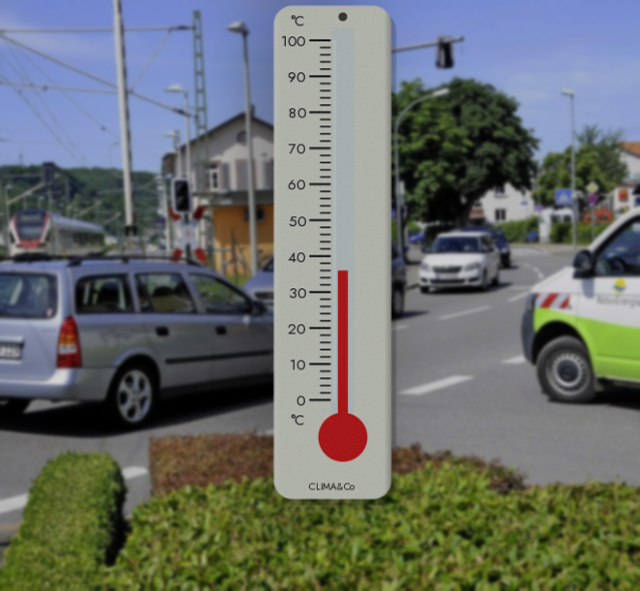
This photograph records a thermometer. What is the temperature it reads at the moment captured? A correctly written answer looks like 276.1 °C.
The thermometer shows 36 °C
